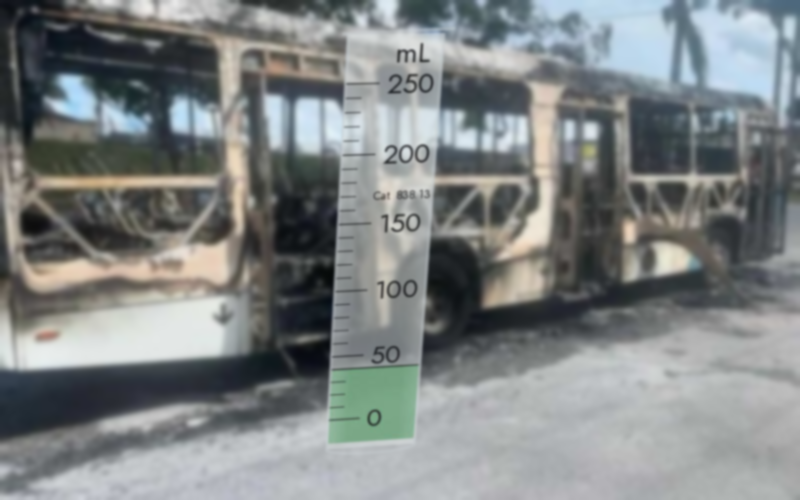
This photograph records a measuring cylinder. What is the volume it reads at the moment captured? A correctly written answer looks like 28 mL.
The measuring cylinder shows 40 mL
